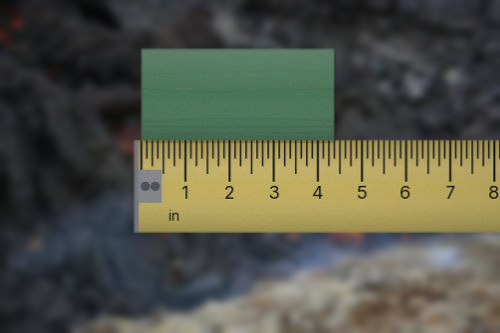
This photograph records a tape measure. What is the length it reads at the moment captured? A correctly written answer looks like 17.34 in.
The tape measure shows 4.375 in
